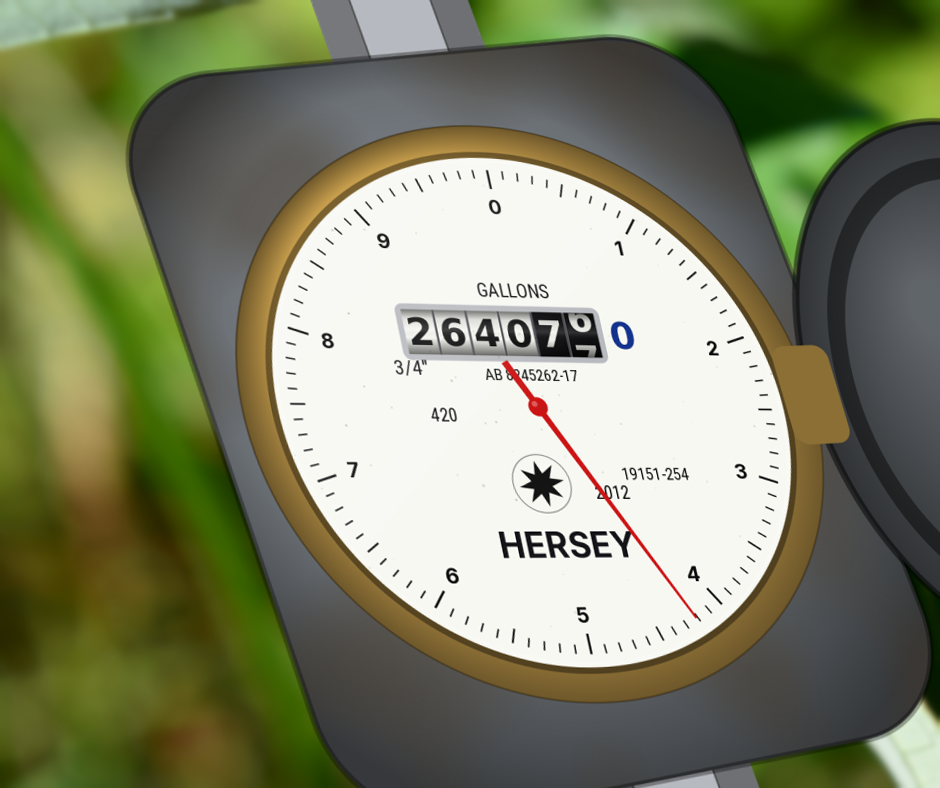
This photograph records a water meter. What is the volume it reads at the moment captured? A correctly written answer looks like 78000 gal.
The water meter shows 2640764.2 gal
